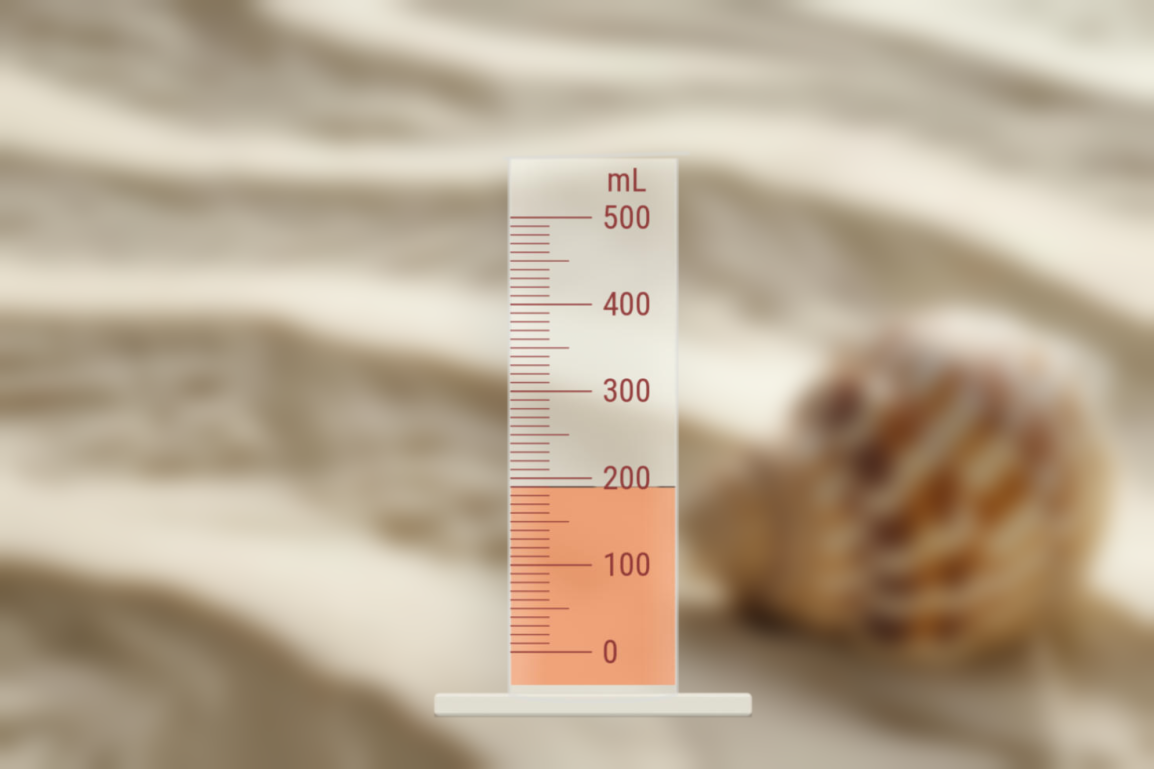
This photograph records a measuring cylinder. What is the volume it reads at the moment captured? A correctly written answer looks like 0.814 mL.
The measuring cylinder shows 190 mL
